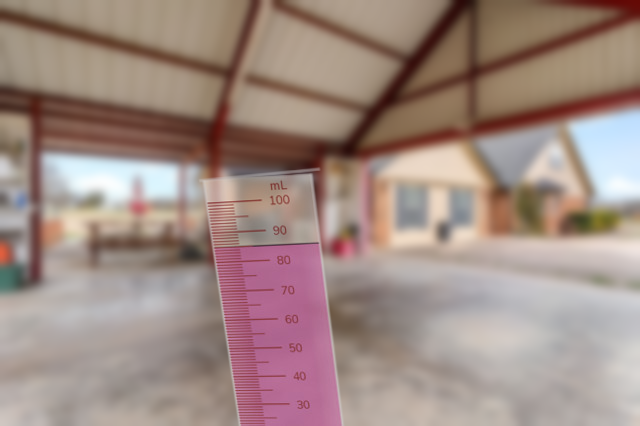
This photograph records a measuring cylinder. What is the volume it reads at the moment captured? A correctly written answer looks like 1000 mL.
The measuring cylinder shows 85 mL
